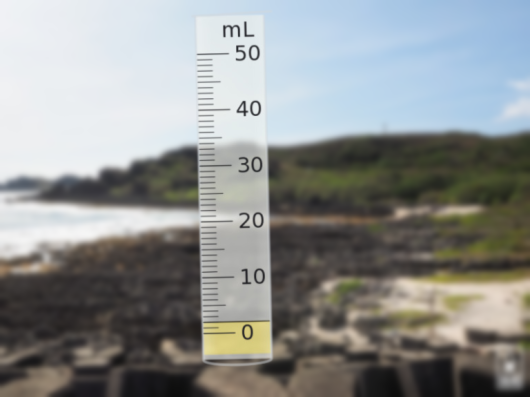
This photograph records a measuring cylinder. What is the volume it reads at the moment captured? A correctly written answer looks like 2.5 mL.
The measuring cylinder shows 2 mL
